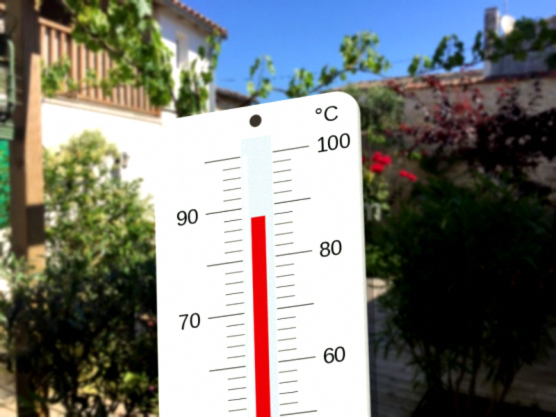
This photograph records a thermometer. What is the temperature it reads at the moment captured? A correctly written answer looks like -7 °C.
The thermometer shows 88 °C
